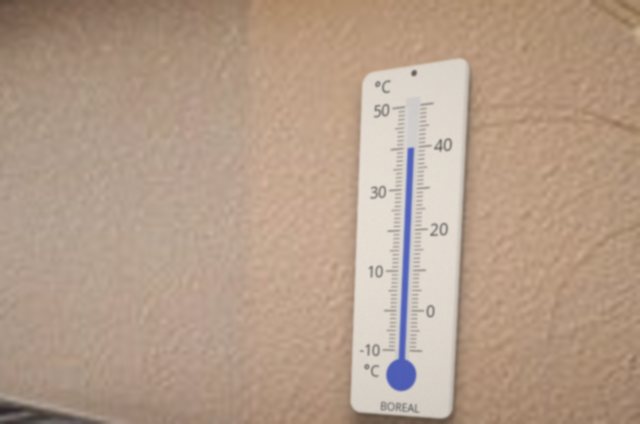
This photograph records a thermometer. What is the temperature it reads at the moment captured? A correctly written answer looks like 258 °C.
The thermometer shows 40 °C
